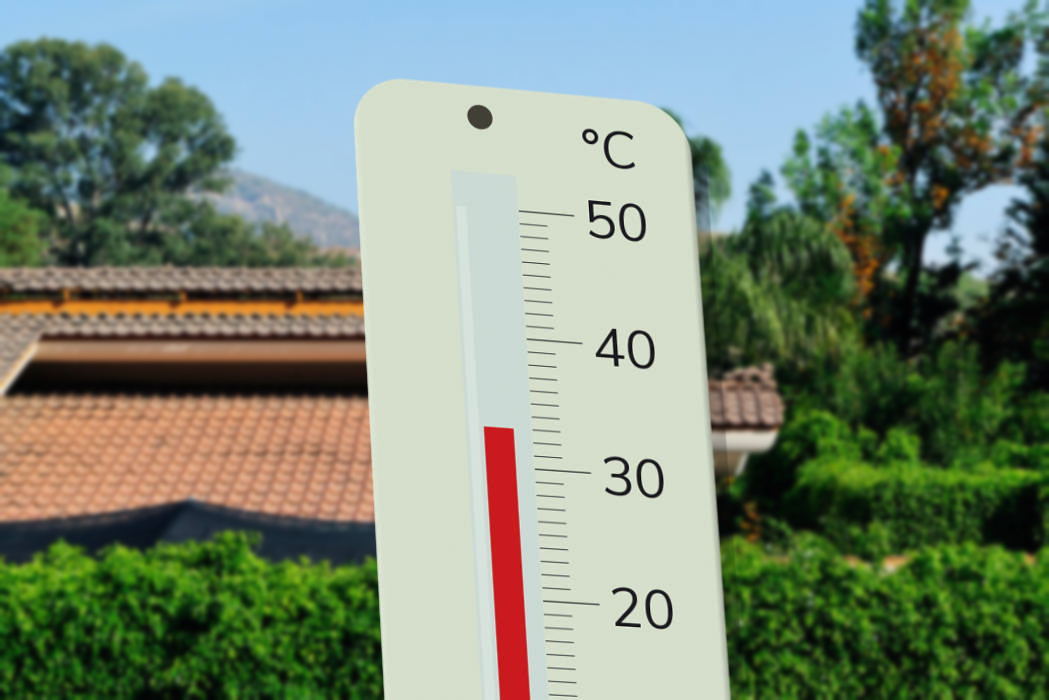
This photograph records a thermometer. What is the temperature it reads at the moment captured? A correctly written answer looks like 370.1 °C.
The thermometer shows 33 °C
